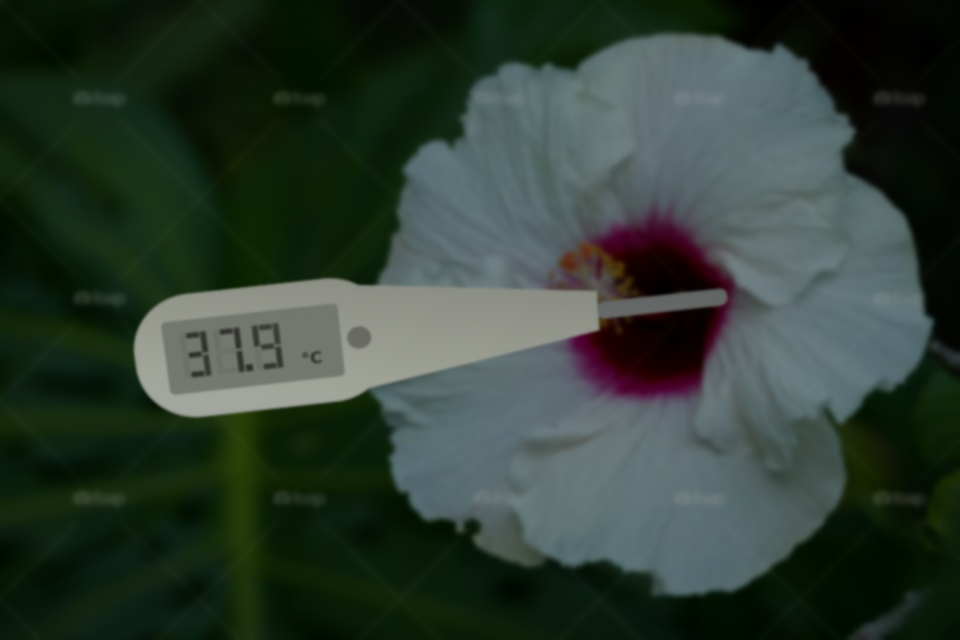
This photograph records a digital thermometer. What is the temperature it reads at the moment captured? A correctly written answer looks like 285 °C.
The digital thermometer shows 37.9 °C
